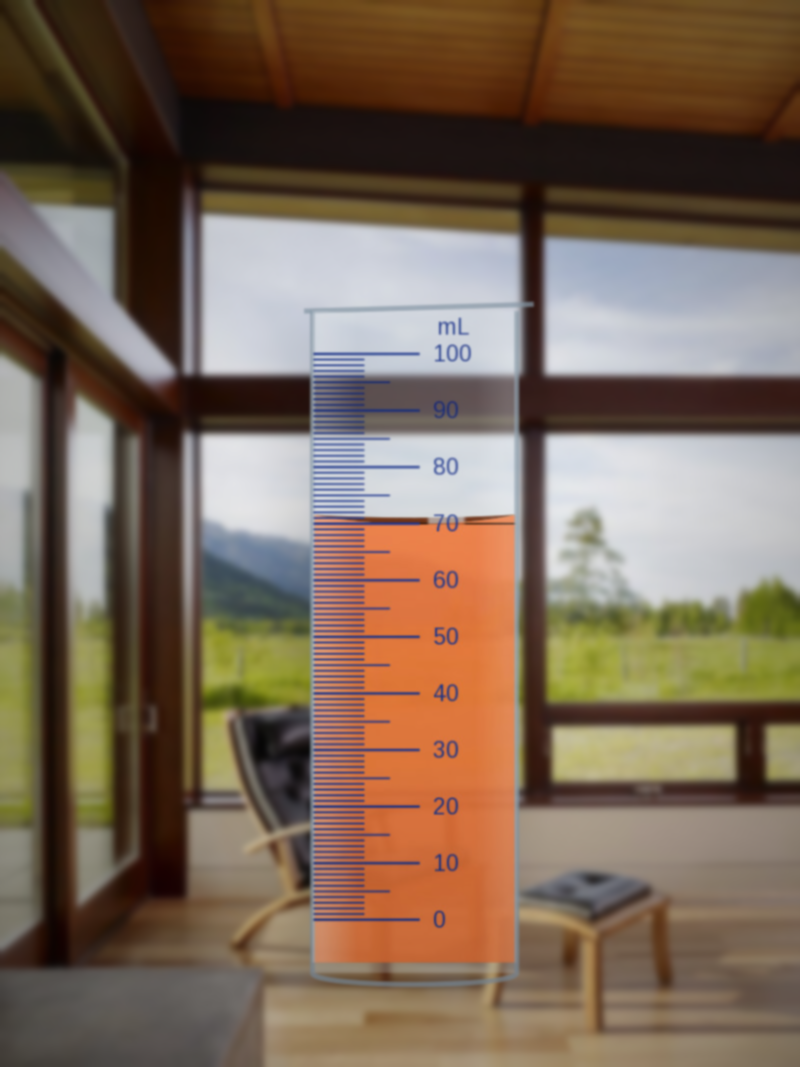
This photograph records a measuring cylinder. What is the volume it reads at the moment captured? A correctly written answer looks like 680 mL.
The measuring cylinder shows 70 mL
